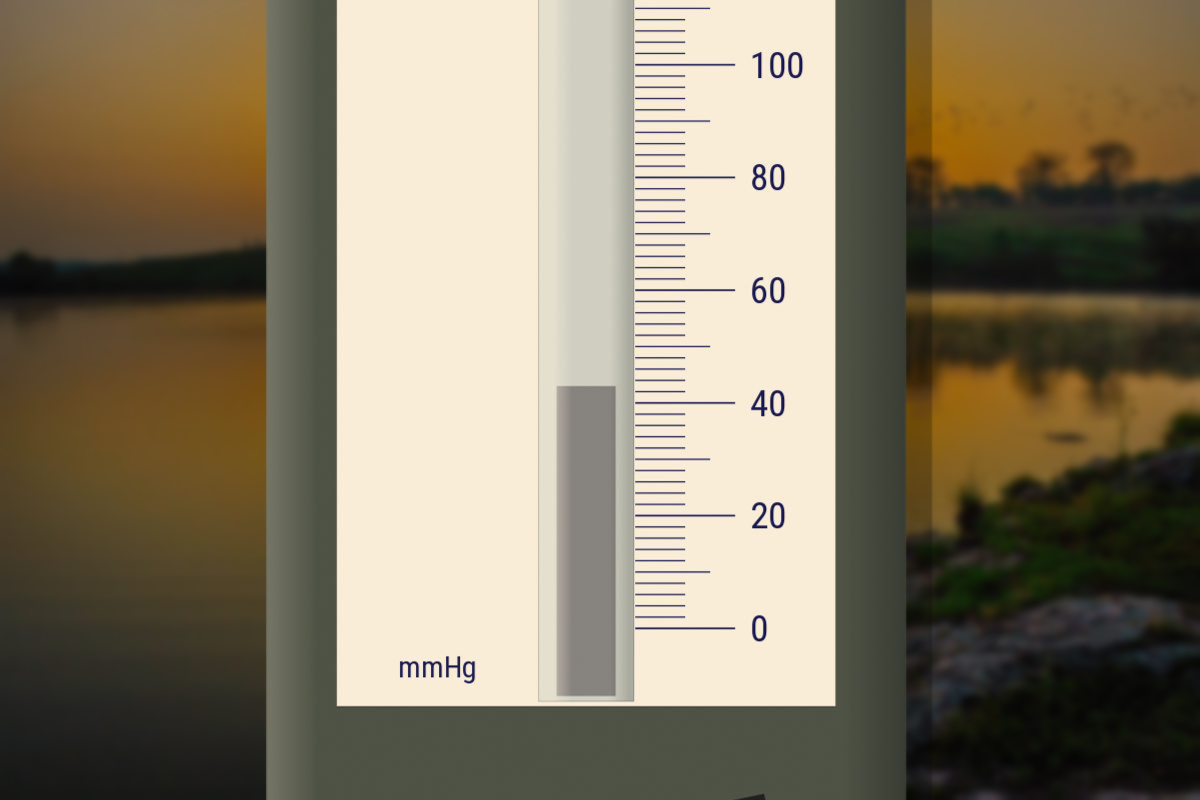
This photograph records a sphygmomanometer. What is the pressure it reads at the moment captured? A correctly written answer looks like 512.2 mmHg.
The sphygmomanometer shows 43 mmHg
